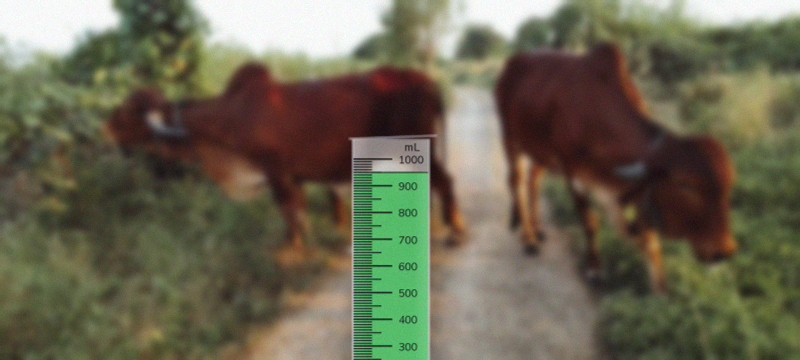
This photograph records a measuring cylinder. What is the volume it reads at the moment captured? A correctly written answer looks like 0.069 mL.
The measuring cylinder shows 950 mL
